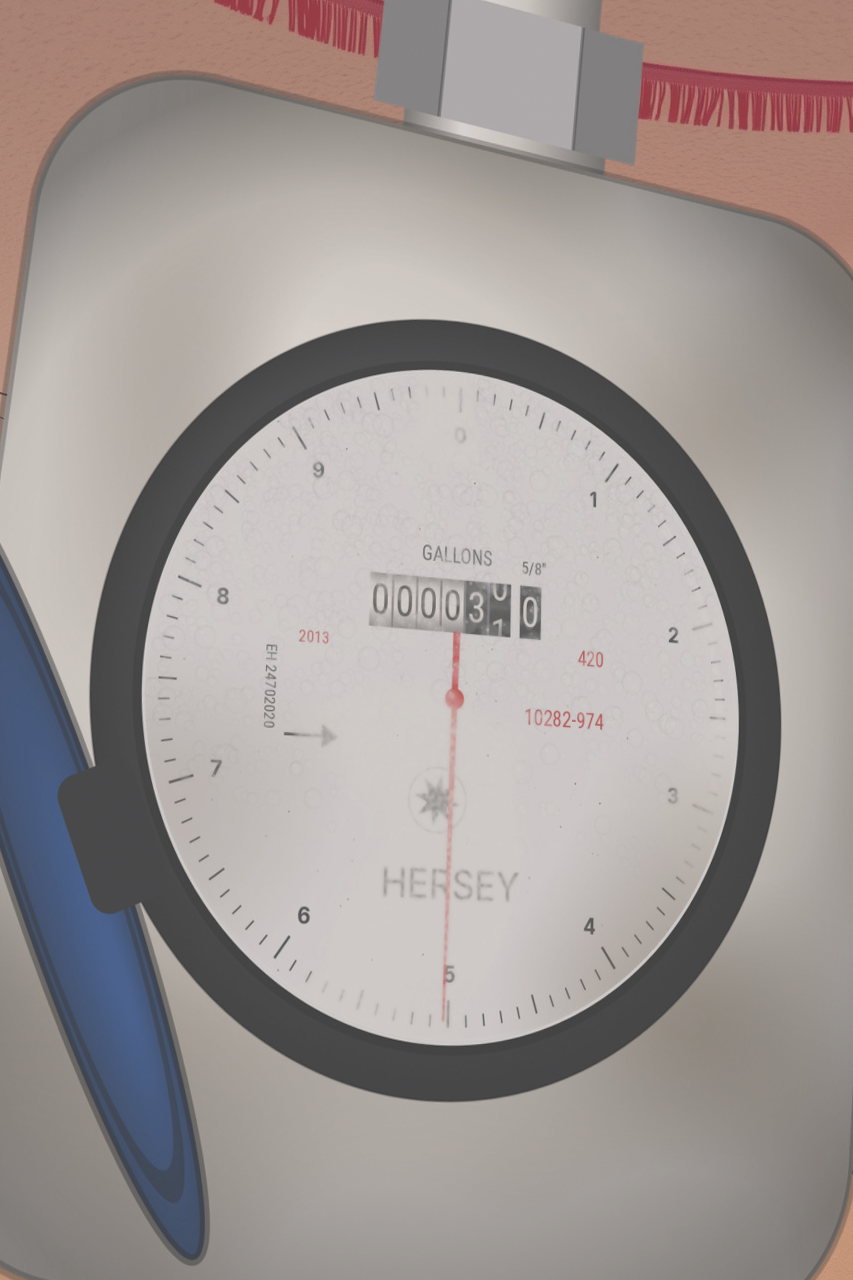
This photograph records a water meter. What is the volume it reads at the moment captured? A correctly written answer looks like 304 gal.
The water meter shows 305.0 gal
